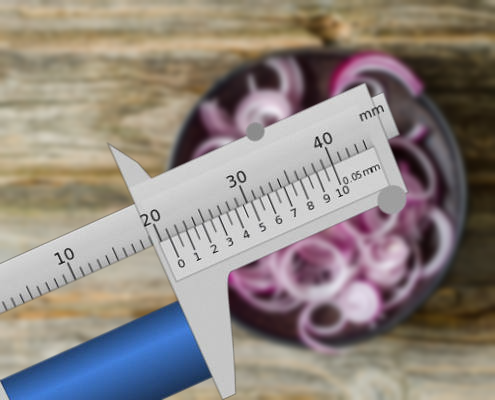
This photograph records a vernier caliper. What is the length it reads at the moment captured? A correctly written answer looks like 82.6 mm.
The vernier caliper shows 21.0 mm
